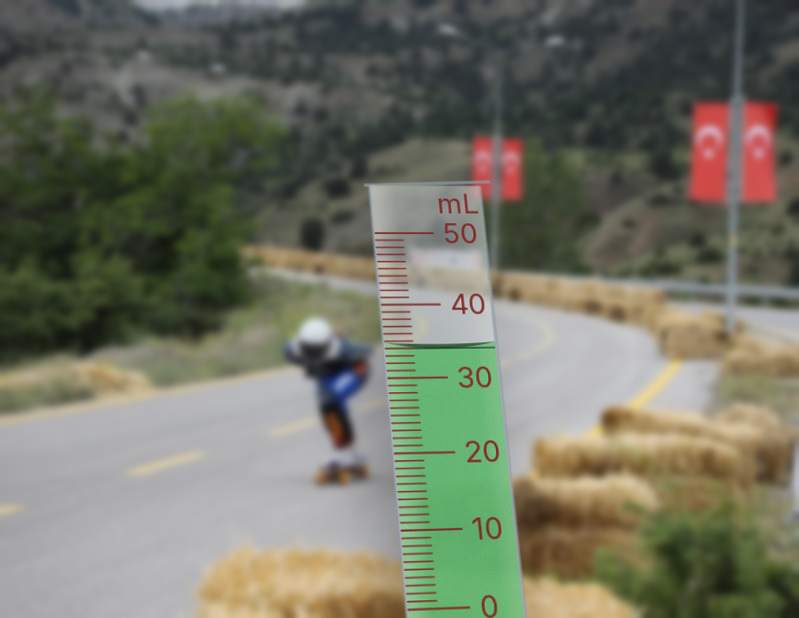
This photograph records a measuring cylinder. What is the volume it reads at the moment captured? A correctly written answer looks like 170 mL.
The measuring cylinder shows 34 mL
